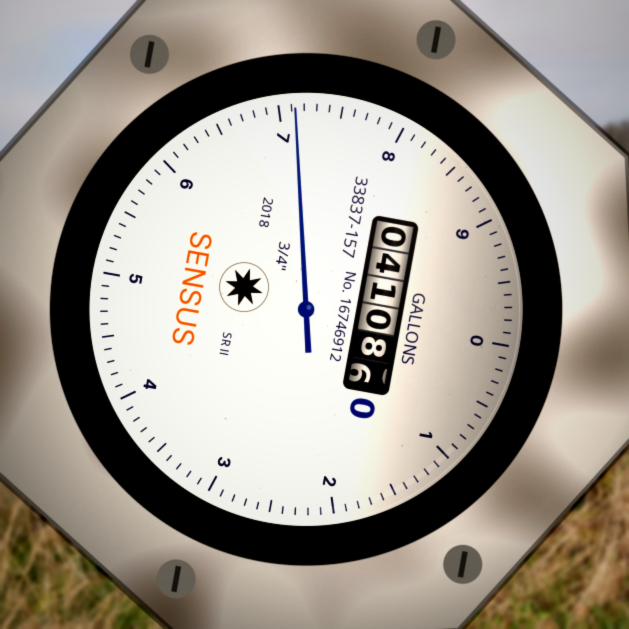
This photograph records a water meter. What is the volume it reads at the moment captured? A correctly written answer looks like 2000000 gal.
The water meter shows 410857.1 gal
